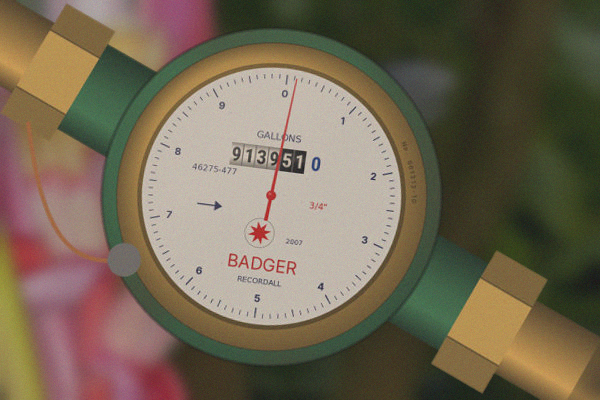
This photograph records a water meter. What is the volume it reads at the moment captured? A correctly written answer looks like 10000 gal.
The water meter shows 9139510.1 gal
